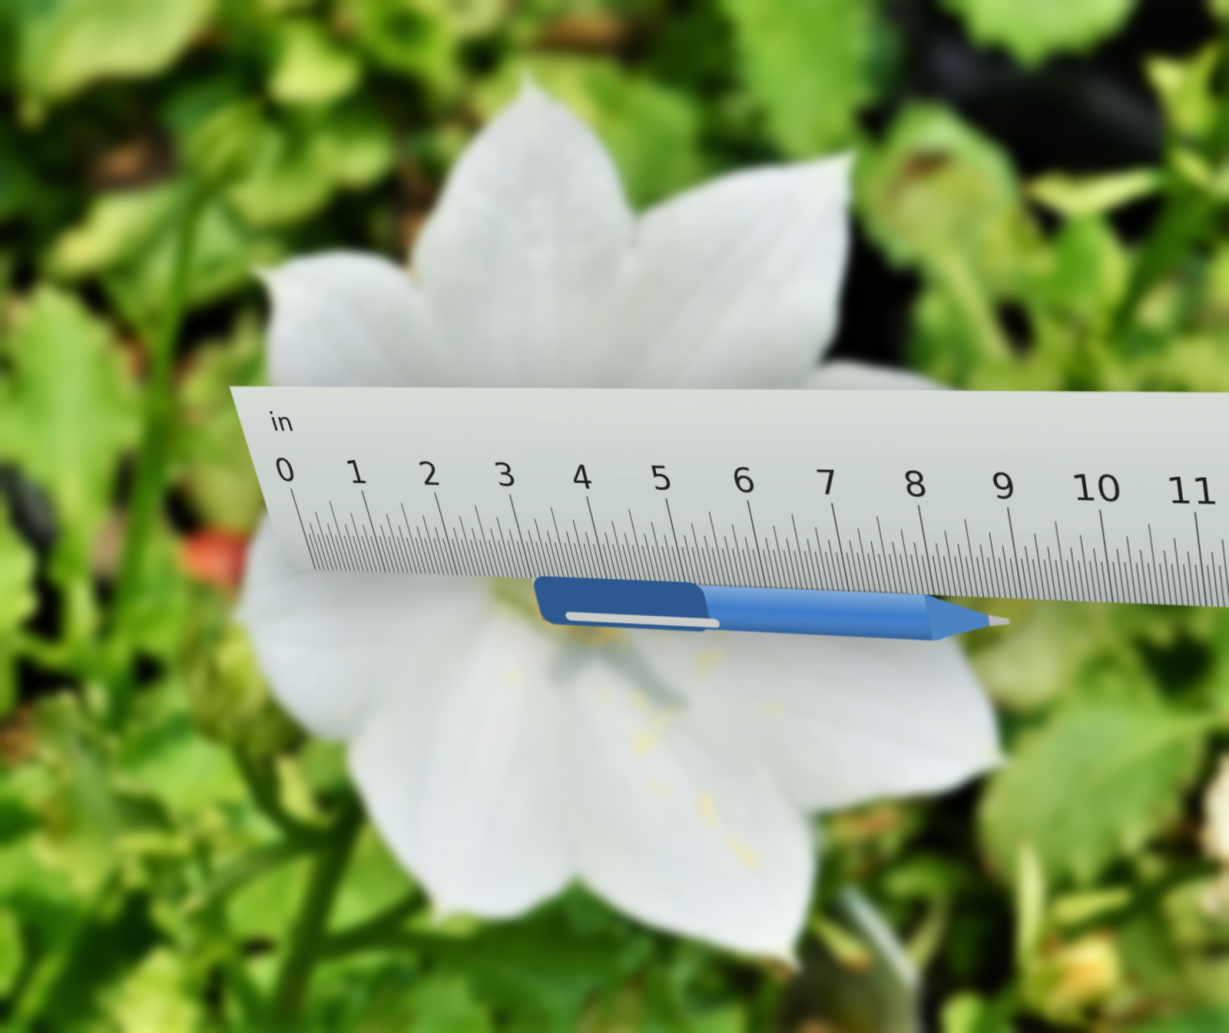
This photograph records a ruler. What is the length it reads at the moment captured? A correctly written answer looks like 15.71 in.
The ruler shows 5.8125 in
